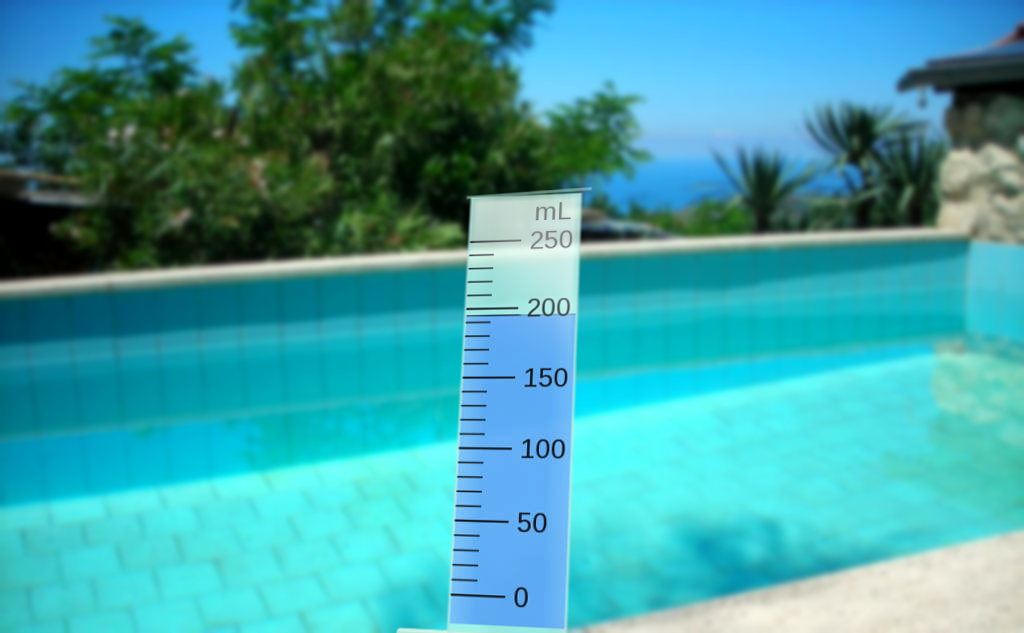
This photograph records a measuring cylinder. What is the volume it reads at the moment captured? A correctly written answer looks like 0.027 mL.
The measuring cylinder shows 195 mL
